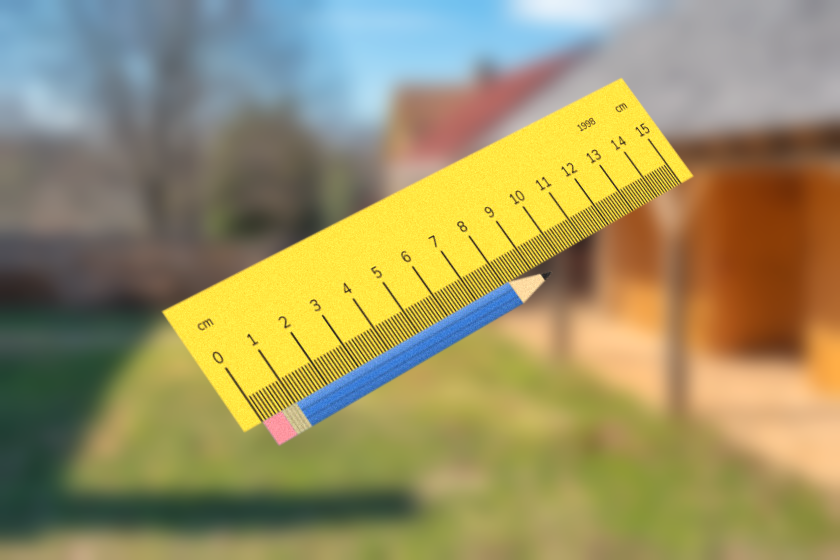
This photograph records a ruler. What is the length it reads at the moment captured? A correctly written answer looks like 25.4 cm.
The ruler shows 9.5 cm
